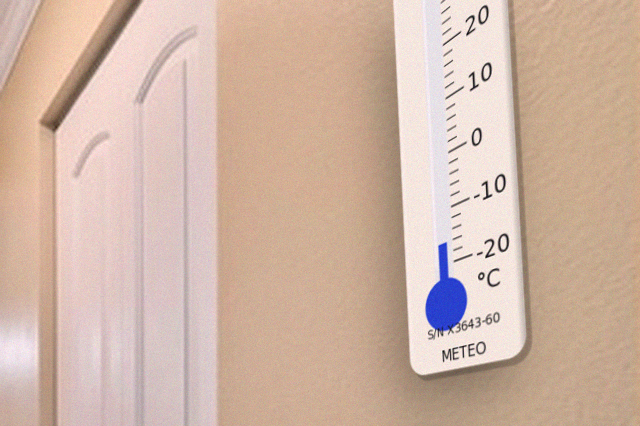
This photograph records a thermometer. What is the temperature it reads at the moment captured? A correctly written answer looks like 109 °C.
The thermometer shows -16 °C
